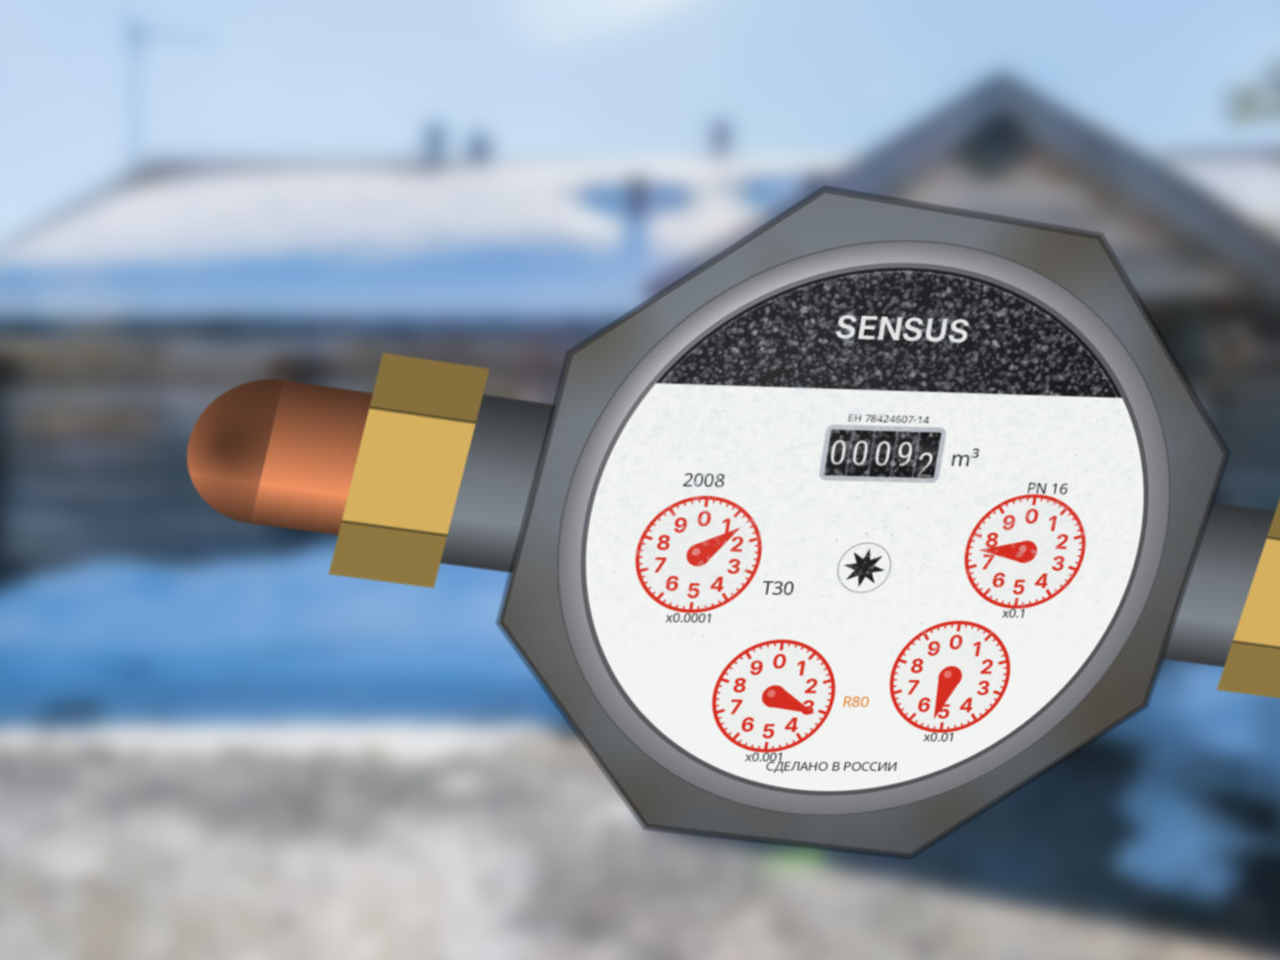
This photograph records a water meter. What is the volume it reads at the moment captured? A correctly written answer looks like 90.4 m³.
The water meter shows 91.7531 m³
